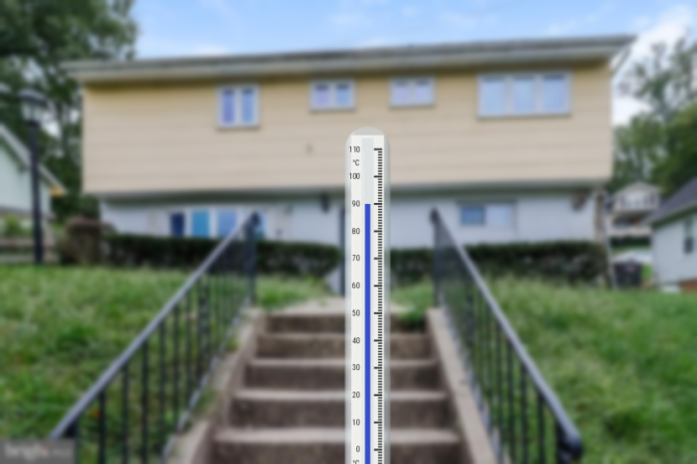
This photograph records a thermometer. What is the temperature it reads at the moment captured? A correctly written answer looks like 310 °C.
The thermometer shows 90 °C
